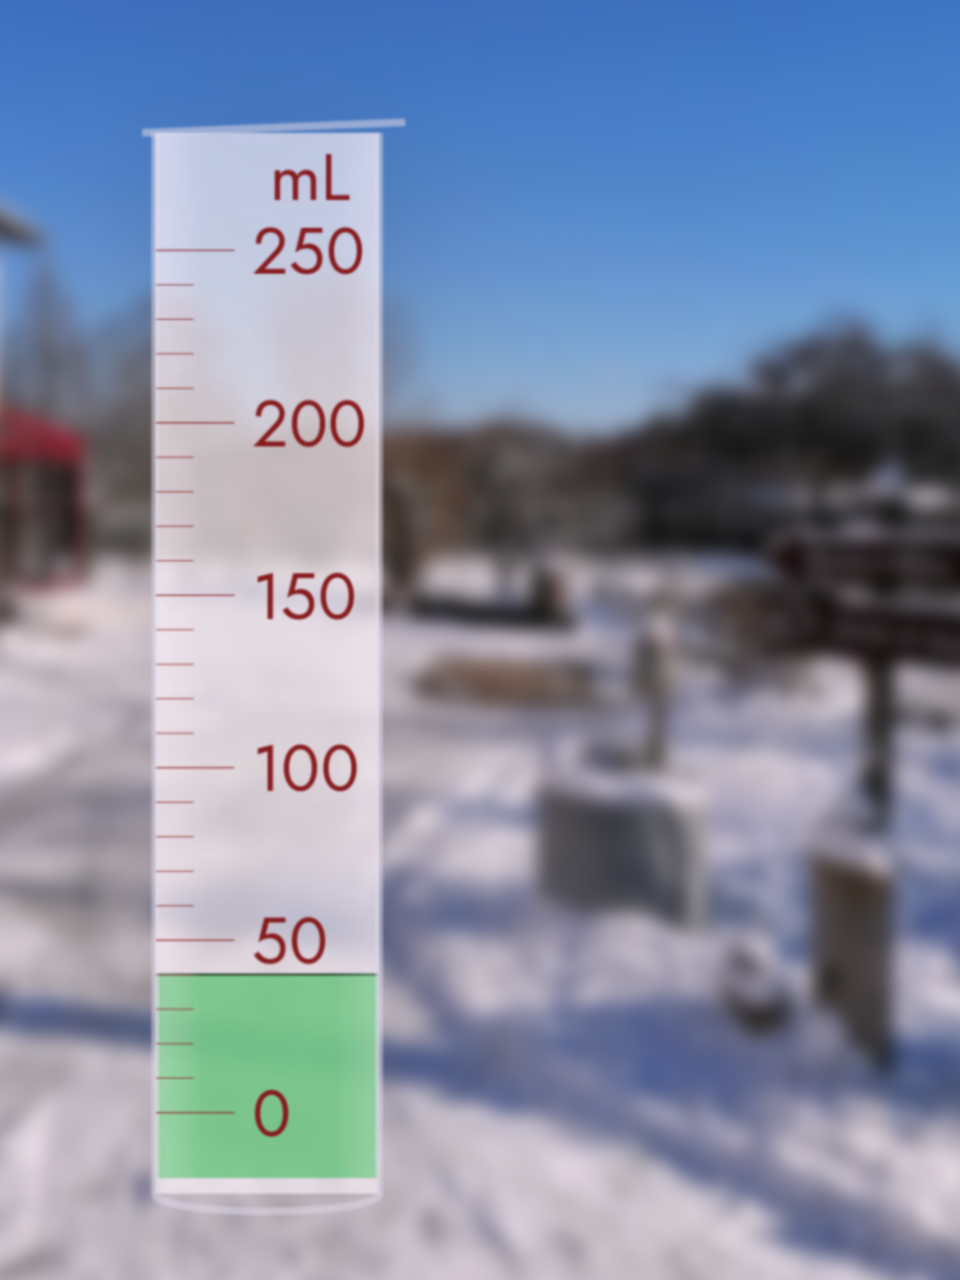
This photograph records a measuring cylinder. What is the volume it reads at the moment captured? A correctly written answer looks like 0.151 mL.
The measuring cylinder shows 40 mL
